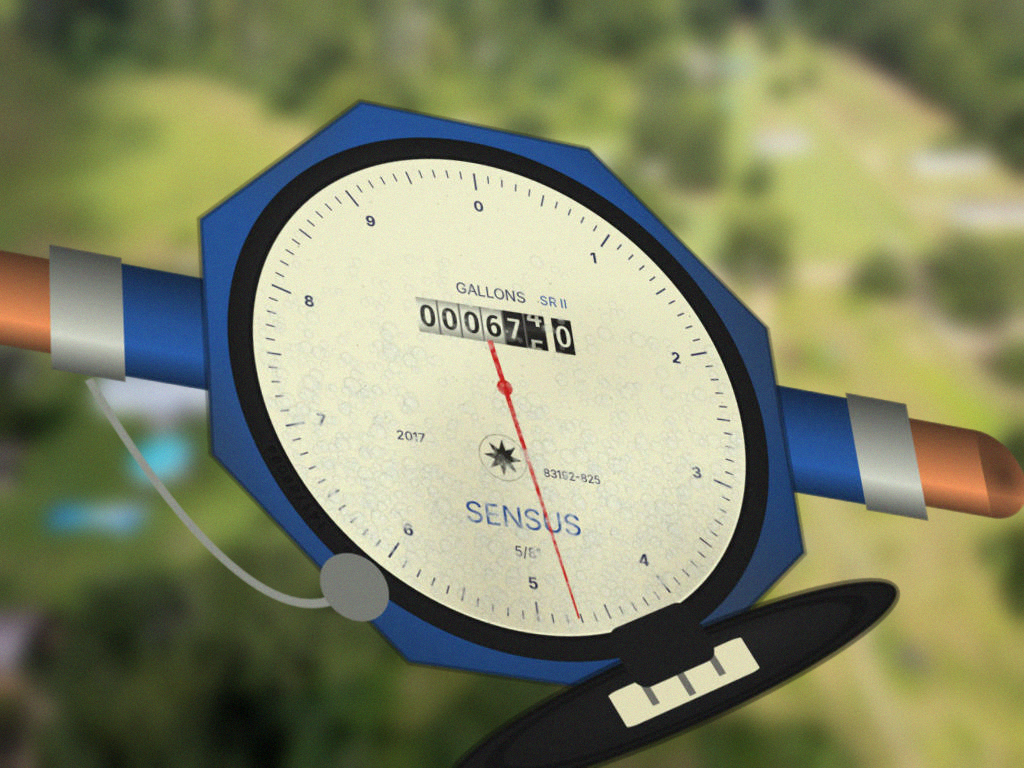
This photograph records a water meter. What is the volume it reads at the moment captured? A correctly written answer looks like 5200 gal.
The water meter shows 6744.7 gal
